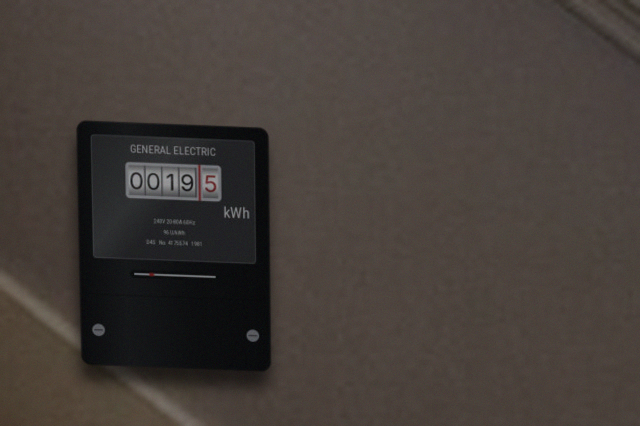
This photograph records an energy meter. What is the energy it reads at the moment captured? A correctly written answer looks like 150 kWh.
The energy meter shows 19.5 kWh
